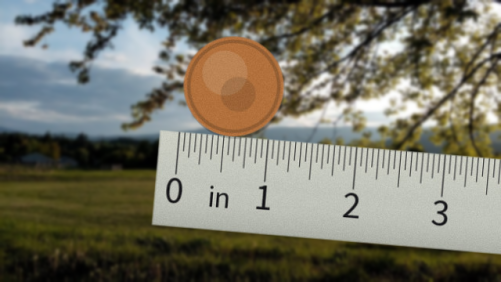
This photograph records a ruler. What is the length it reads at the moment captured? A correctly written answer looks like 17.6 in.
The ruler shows 1.125 in
